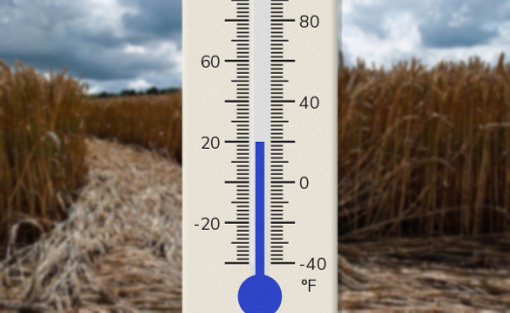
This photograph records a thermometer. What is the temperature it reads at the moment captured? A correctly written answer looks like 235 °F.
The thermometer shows 20 °F
